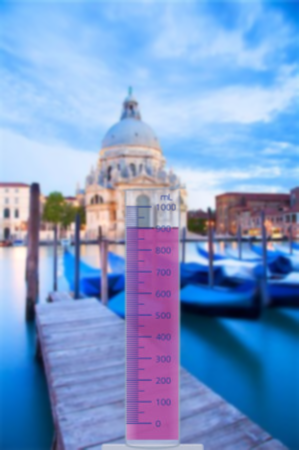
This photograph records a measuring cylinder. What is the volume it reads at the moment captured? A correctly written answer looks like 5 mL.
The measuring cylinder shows 900 mL
